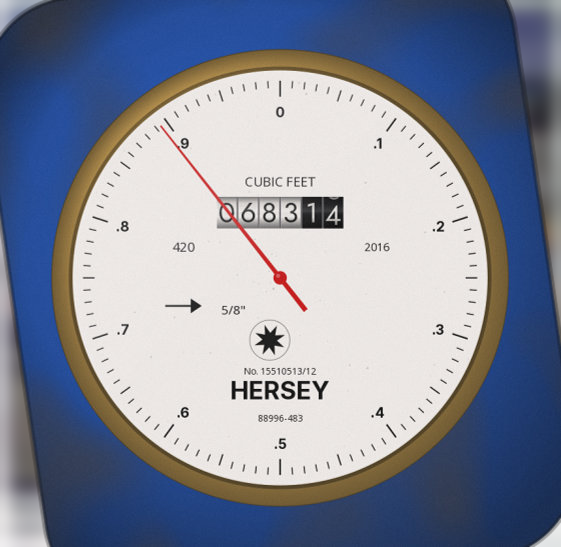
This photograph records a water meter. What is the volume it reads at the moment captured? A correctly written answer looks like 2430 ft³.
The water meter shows 68313.89 ft³
